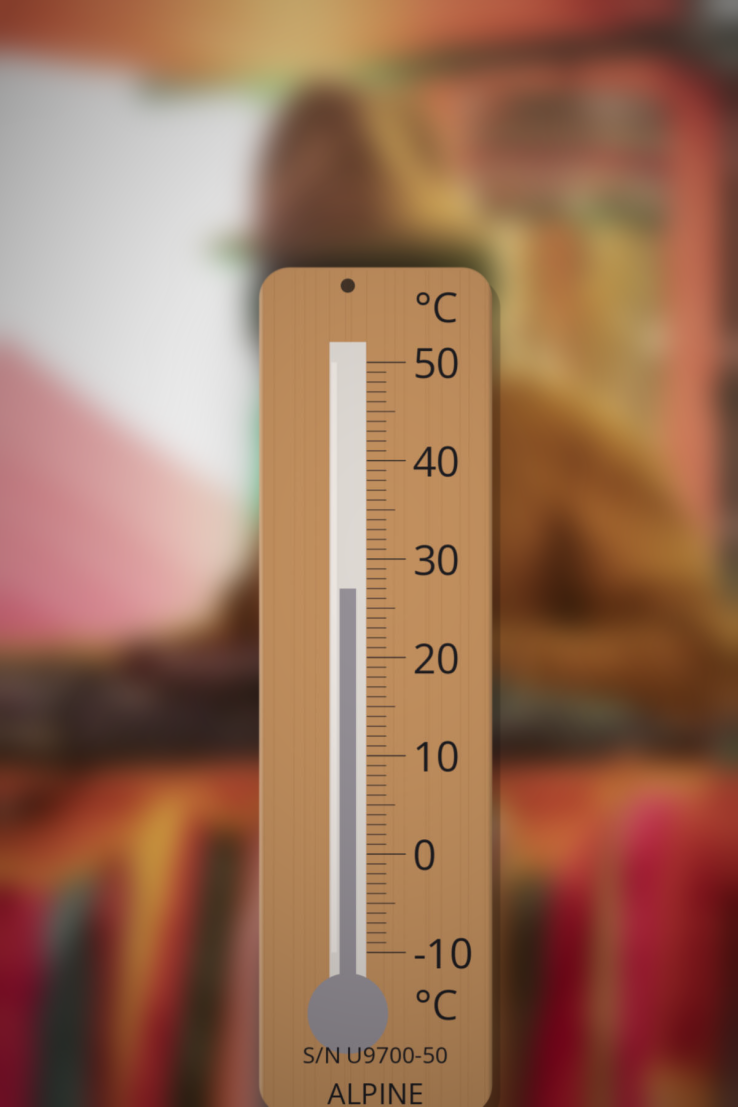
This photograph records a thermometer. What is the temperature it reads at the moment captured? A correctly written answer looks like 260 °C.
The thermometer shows 27 °C
